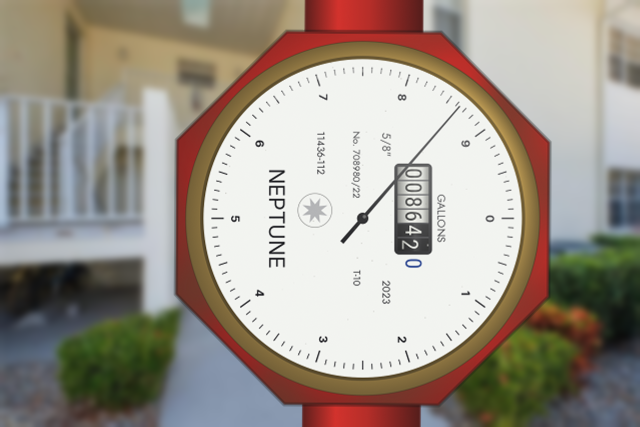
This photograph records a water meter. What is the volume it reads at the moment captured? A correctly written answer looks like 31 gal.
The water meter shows 86418.6 gal
